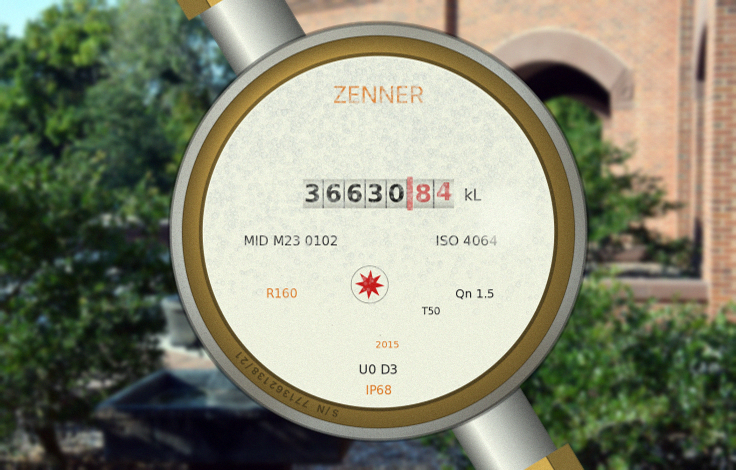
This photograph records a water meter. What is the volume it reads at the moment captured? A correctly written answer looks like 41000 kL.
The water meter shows 36630.84 kL
